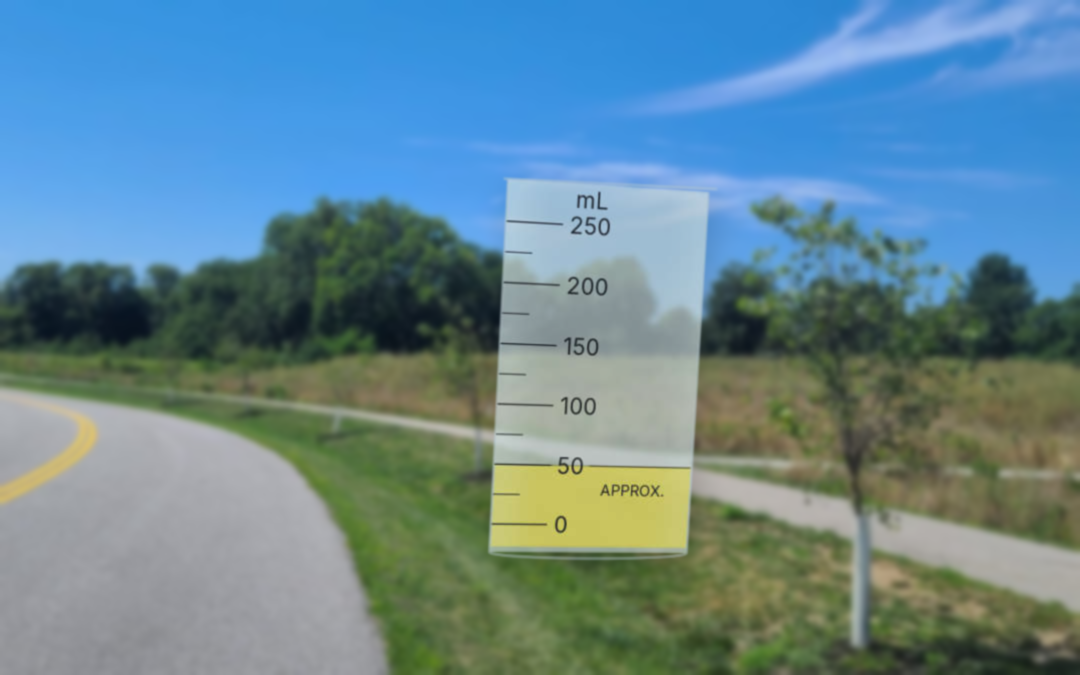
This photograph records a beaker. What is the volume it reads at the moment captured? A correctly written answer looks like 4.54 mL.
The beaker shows 50 mL
